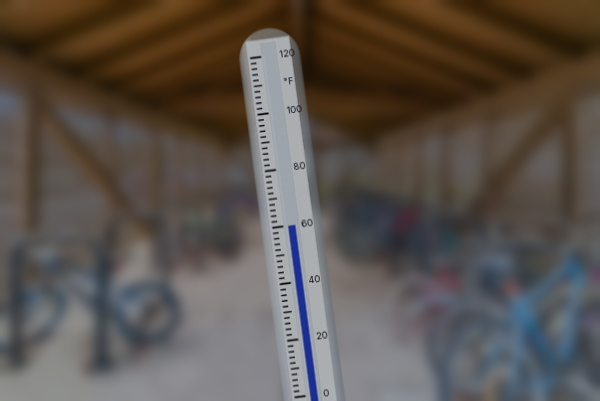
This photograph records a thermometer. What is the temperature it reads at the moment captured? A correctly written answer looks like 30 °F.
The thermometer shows 60 °F
